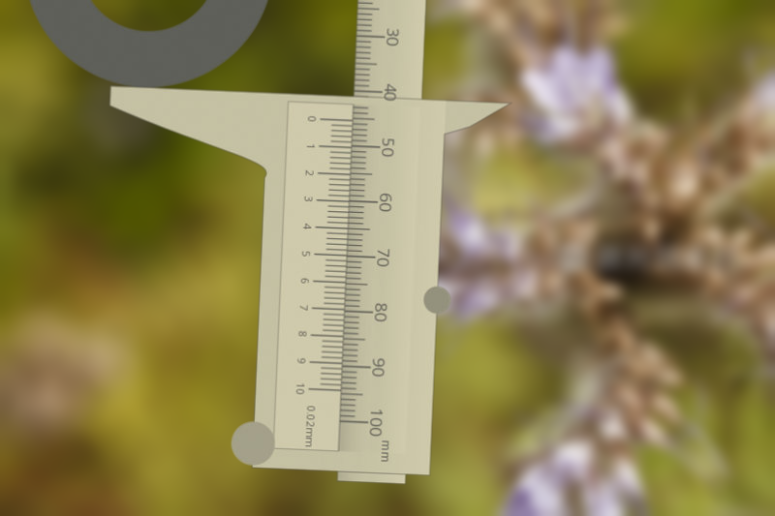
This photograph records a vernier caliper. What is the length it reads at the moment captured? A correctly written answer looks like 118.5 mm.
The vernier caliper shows 45.4 mm
